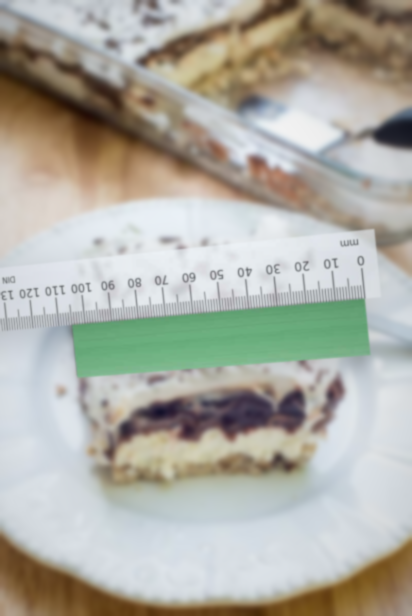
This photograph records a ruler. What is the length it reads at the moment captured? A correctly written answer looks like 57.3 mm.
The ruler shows 105 mm
